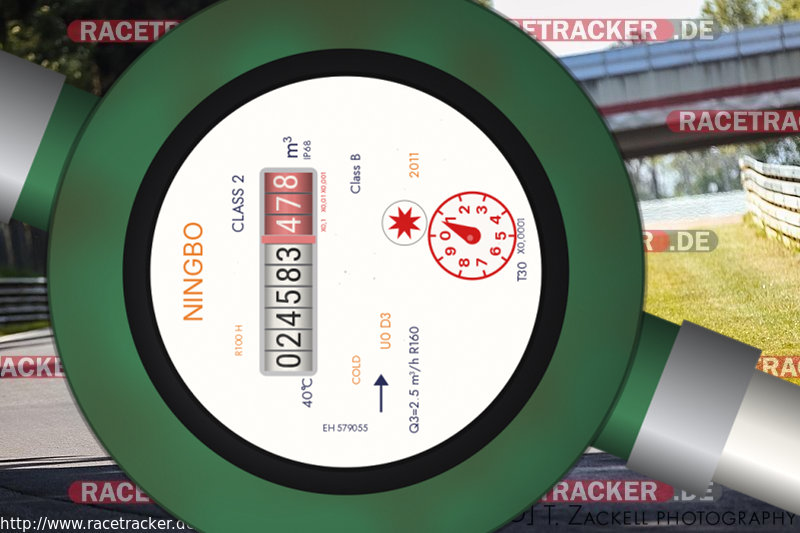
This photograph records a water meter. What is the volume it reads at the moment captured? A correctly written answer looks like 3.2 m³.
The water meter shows 24583.4780 m³
